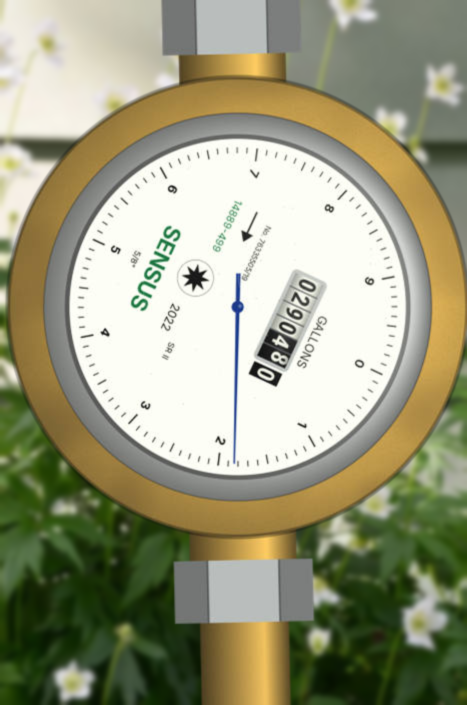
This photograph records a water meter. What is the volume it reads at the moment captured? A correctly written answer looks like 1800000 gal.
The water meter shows 290481.8 gal
